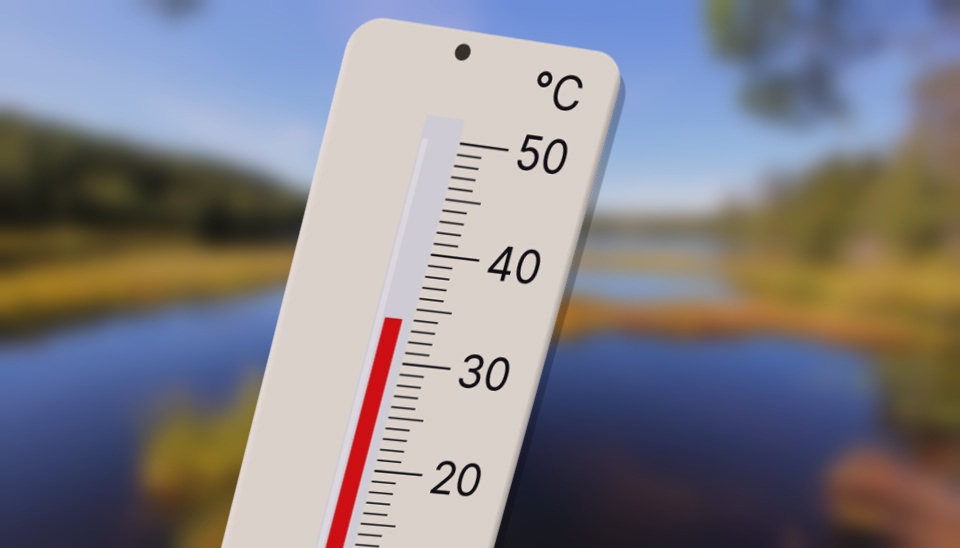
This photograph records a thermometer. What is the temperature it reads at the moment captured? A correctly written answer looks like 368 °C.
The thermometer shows 34 °C
